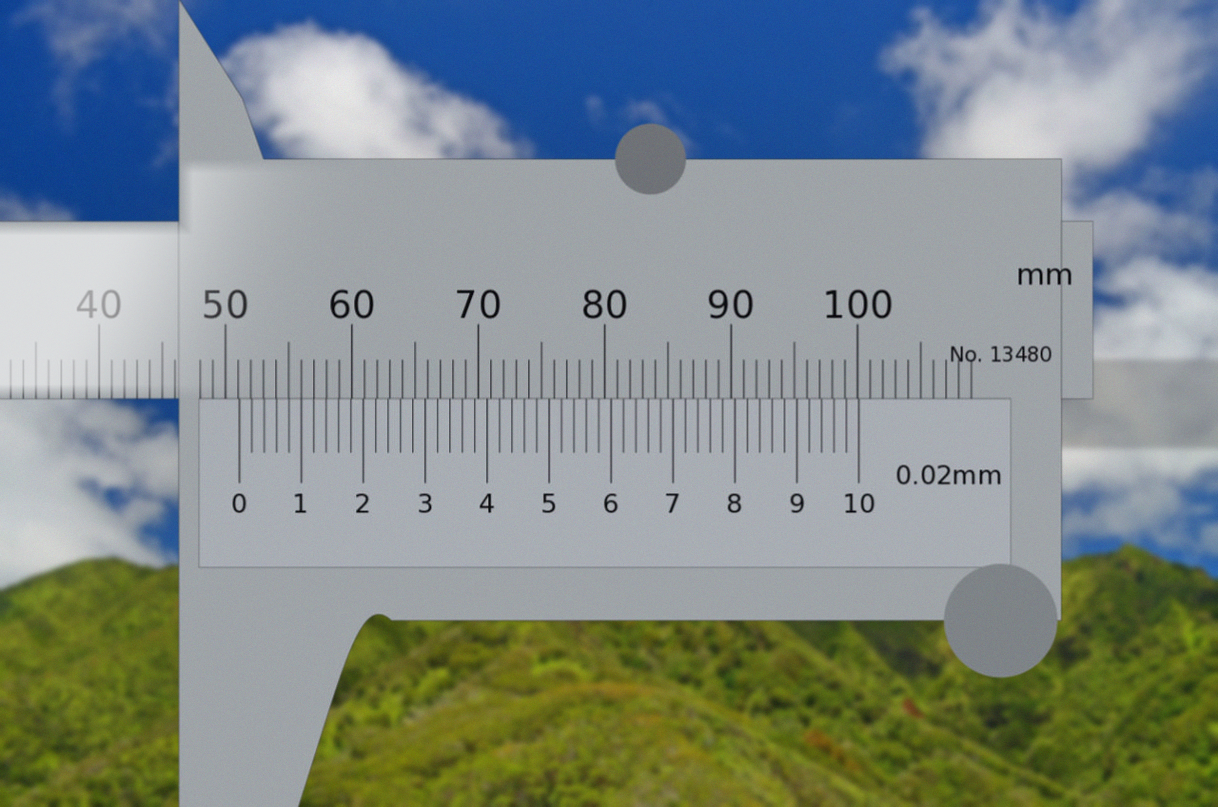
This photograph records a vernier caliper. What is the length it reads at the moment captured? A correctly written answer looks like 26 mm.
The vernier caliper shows 51.1 mm
